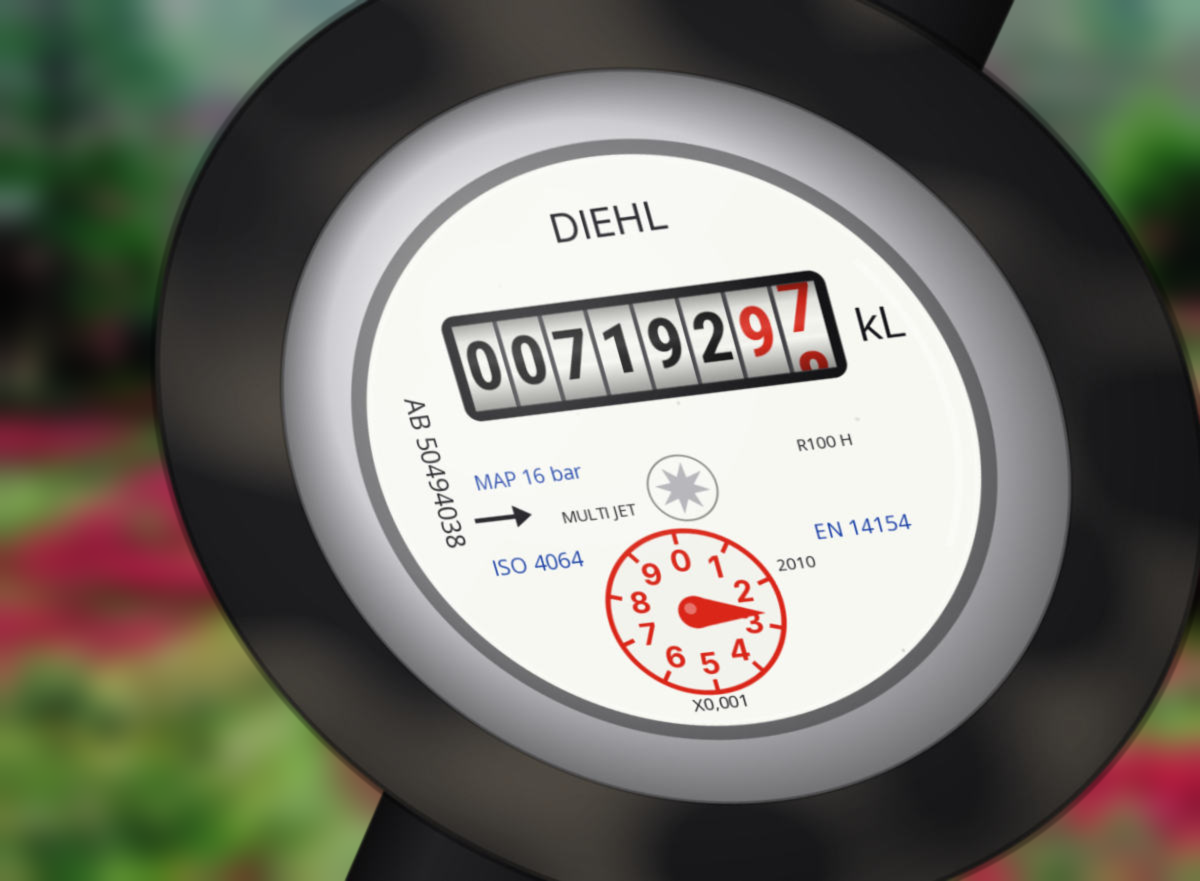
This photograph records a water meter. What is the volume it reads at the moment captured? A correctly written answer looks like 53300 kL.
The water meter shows 7192.972 kL
